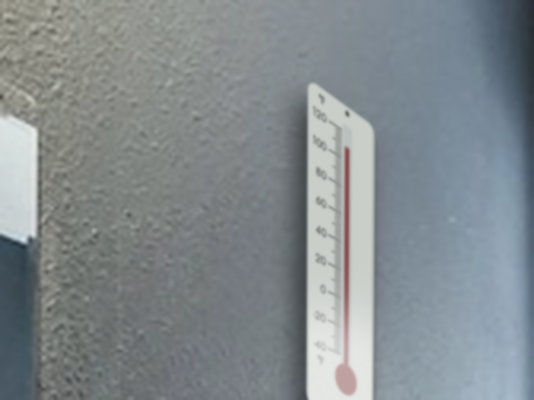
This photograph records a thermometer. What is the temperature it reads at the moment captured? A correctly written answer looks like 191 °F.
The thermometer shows 110 °F
